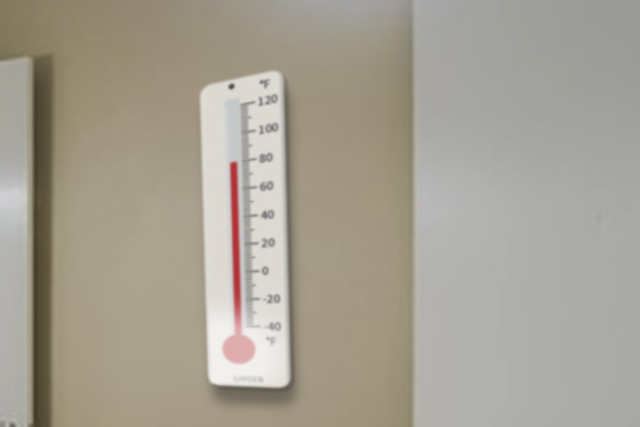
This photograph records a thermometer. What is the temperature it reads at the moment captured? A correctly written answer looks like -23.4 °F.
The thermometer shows 80 °F
